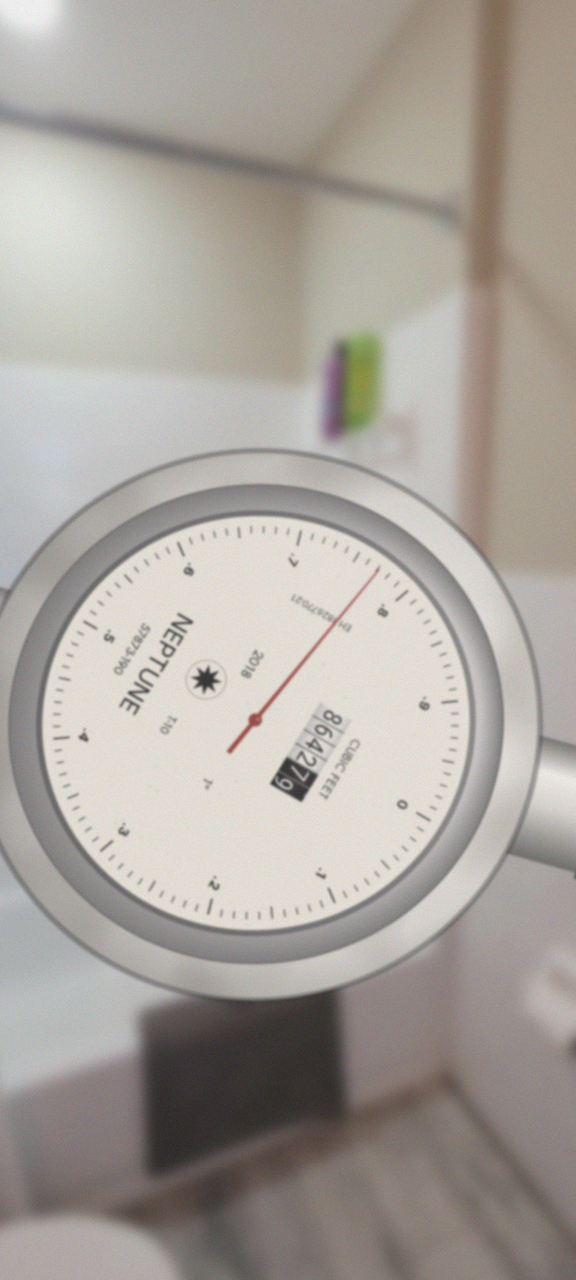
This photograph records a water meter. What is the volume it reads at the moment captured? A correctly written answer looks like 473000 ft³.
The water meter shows 864278.77 ft³
